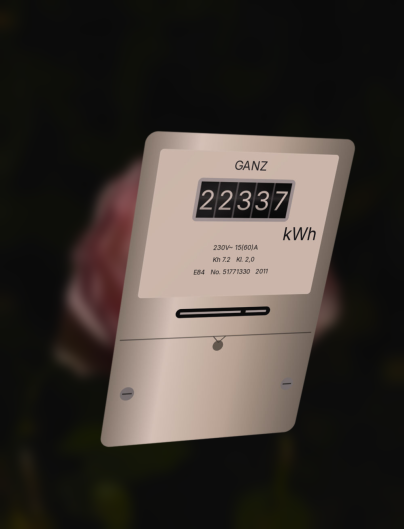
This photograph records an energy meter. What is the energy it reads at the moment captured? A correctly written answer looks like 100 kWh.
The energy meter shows 22337 kWh
